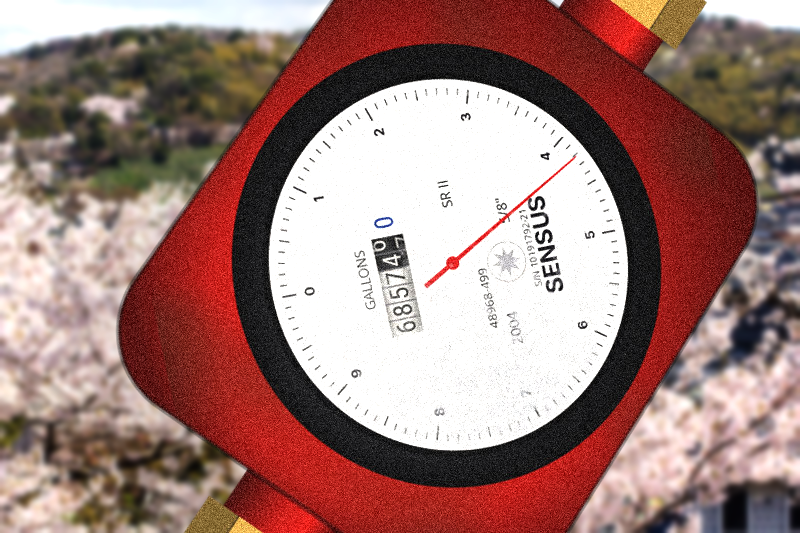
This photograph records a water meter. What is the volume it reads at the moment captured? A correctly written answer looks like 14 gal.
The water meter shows 6857464.2 gal
